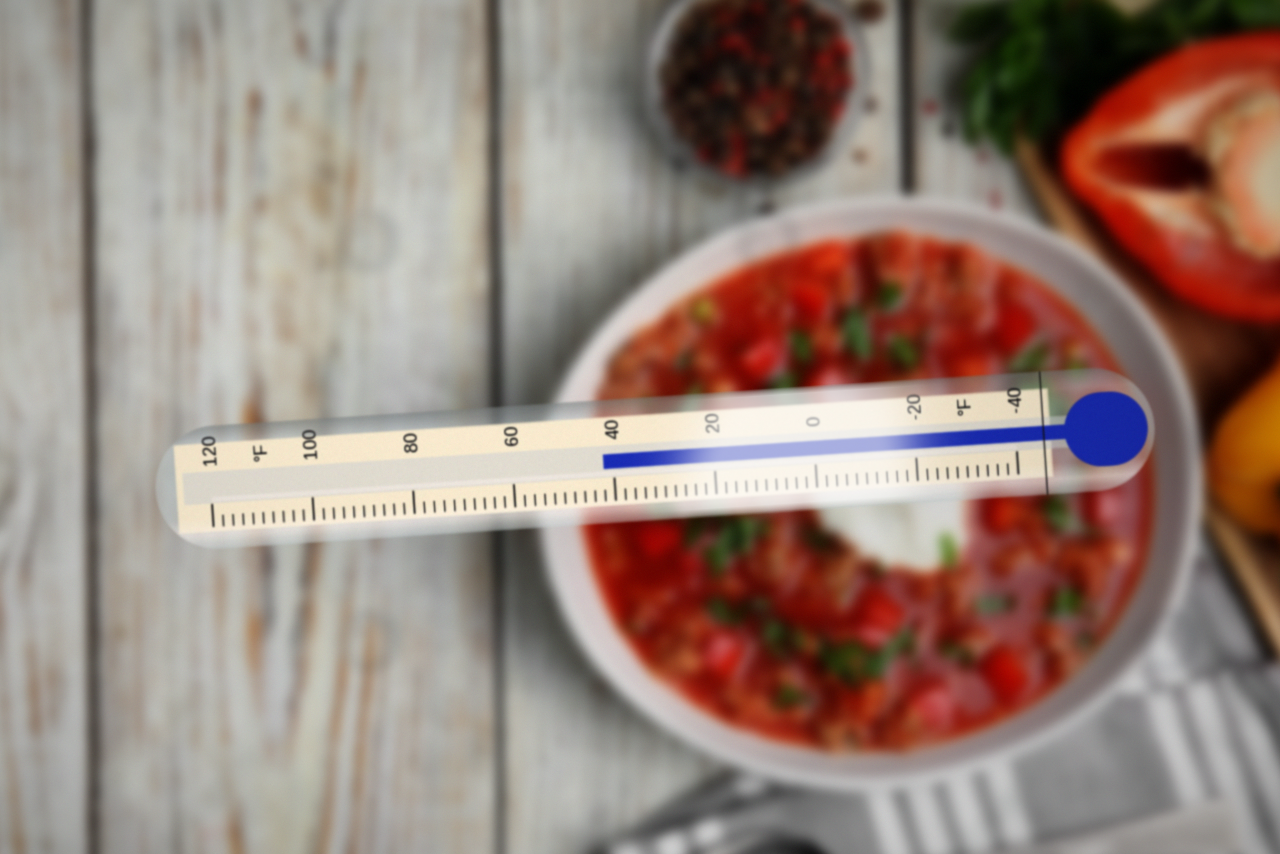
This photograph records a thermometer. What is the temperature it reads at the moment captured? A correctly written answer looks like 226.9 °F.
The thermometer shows 42 °F
